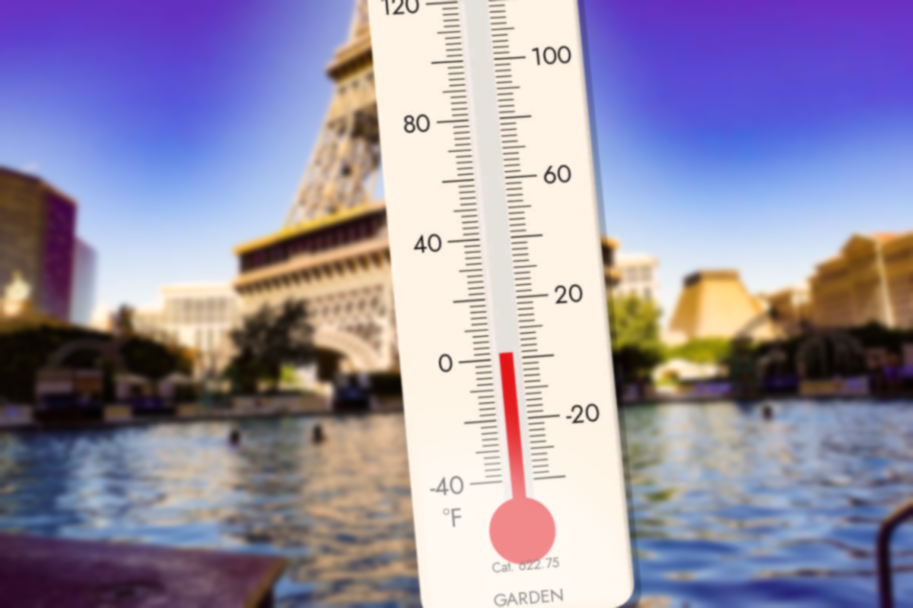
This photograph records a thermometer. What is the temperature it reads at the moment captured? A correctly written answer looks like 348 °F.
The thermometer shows 2 °F
